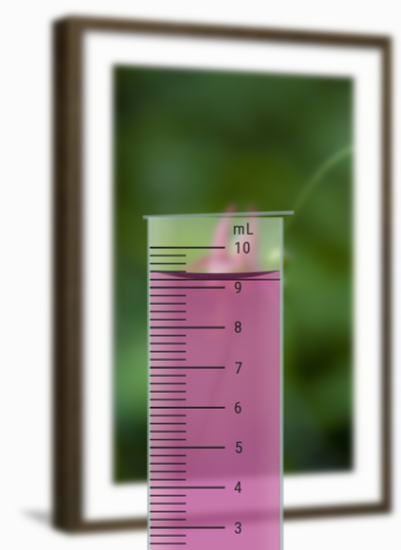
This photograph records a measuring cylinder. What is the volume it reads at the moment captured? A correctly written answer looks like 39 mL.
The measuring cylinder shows 9.2 mL
